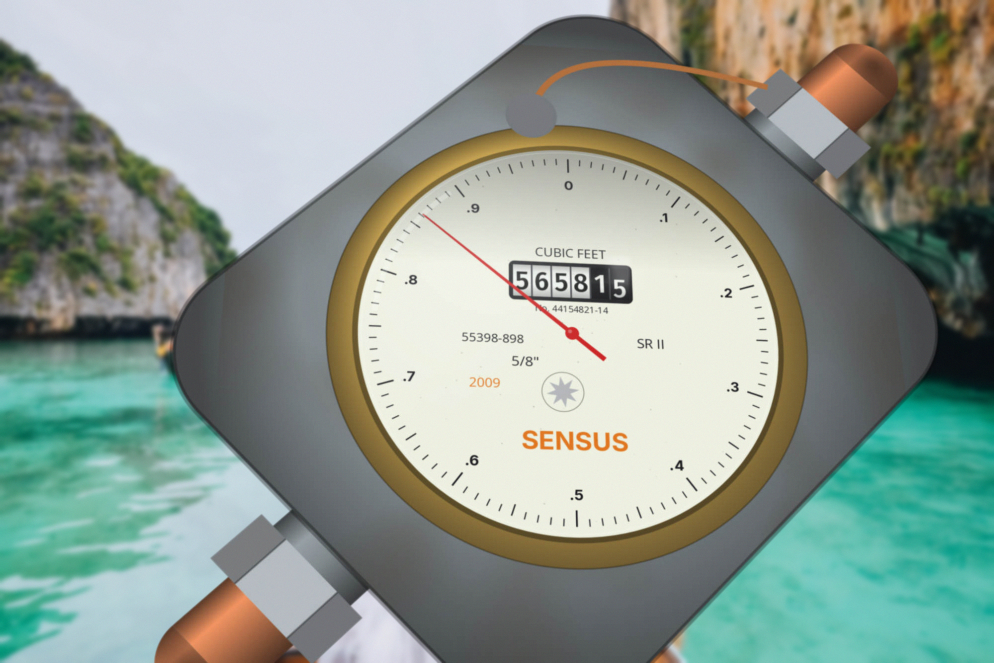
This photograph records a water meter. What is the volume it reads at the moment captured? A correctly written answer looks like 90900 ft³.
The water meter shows 565814.86 ft³
